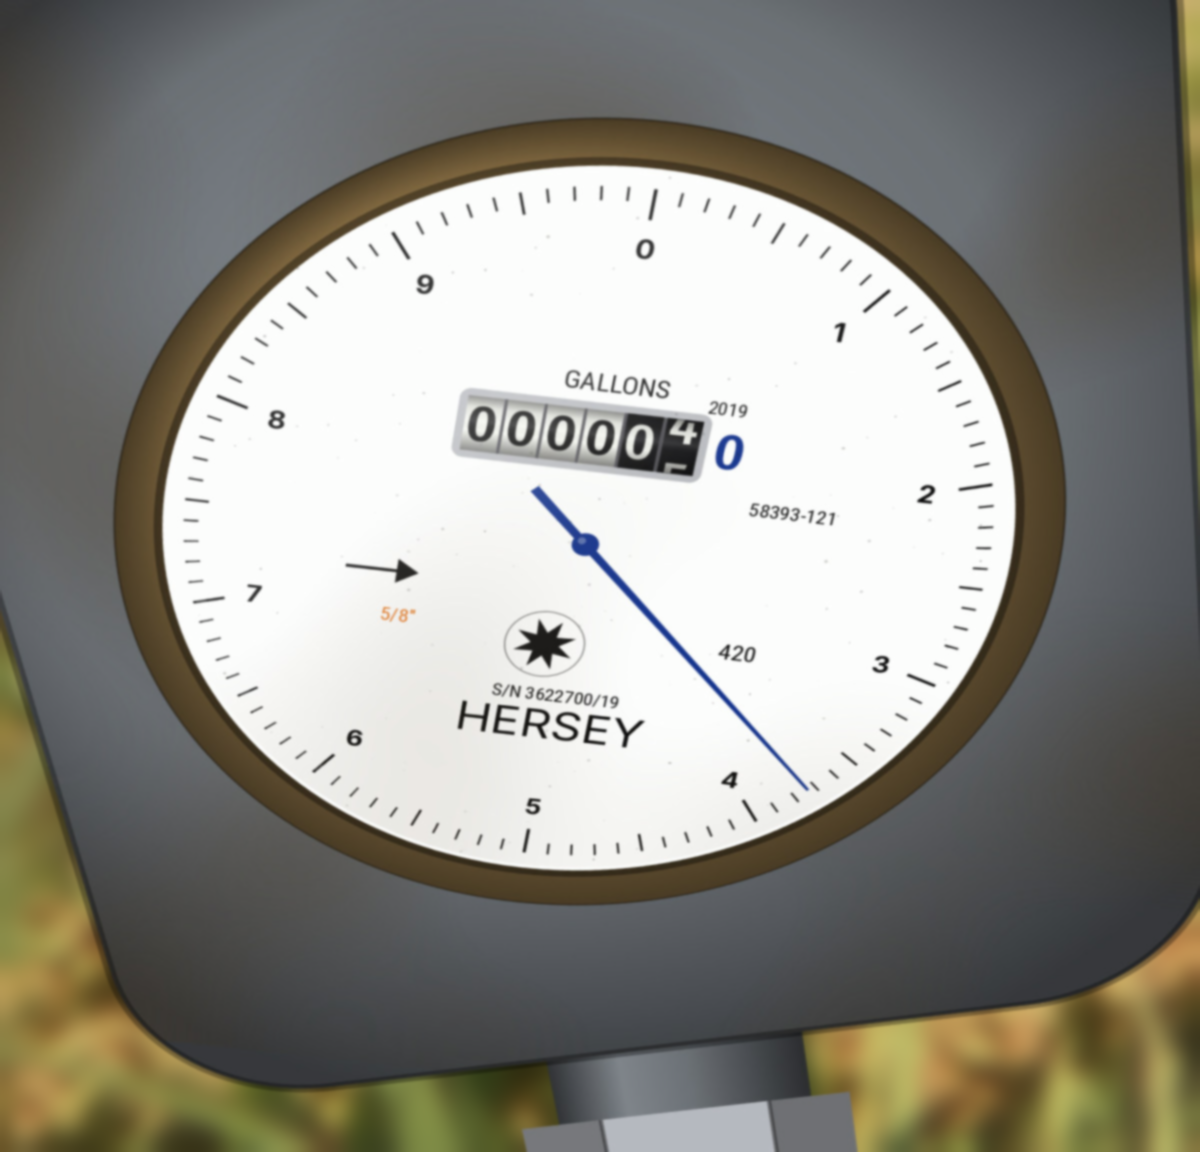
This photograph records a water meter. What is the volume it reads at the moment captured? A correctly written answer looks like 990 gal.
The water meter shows 43.7 gal
